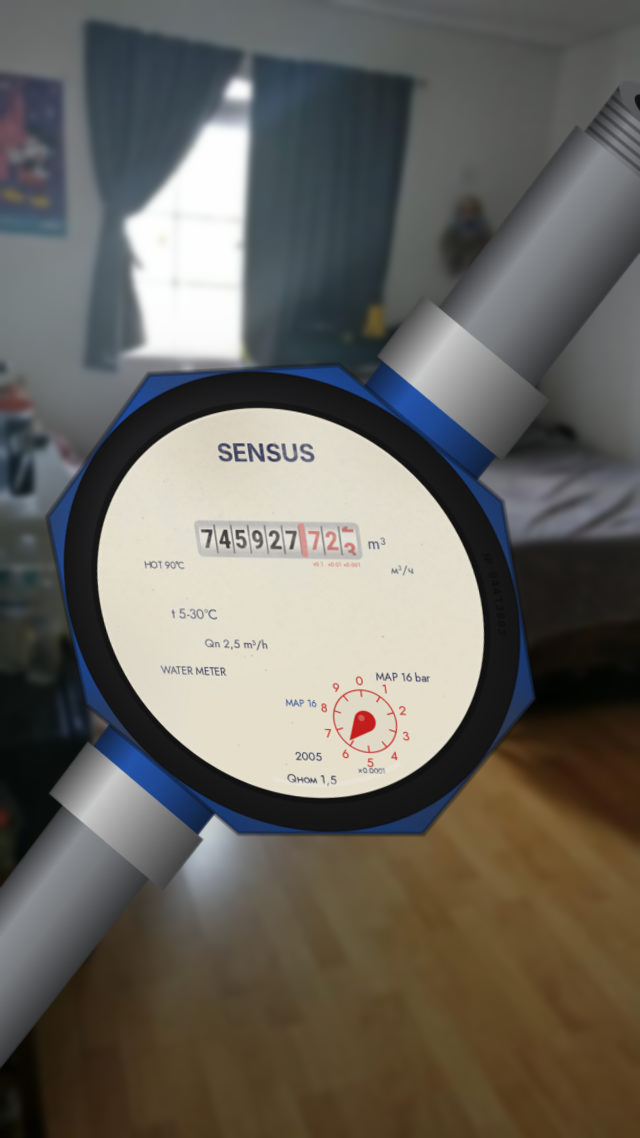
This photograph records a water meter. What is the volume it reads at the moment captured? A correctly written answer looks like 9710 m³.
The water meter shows 745927.7226 m³
